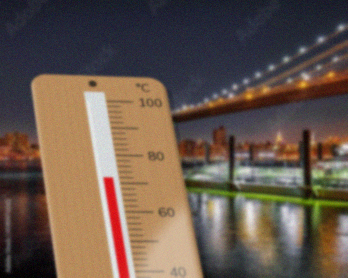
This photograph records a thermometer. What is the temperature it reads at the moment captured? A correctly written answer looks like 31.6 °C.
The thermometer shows 72 °C
